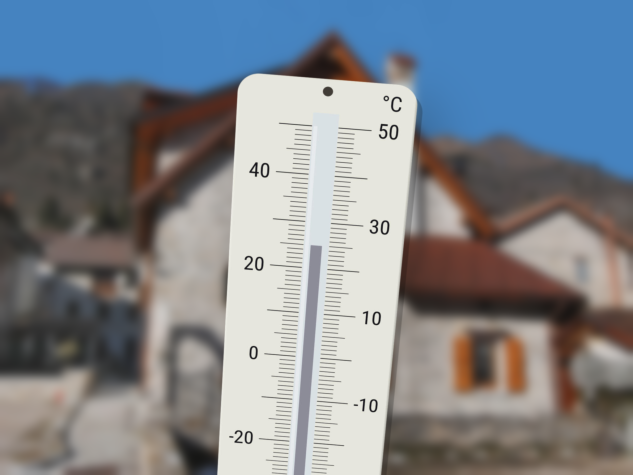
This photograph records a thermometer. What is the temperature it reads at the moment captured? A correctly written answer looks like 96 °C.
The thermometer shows 25 °C
